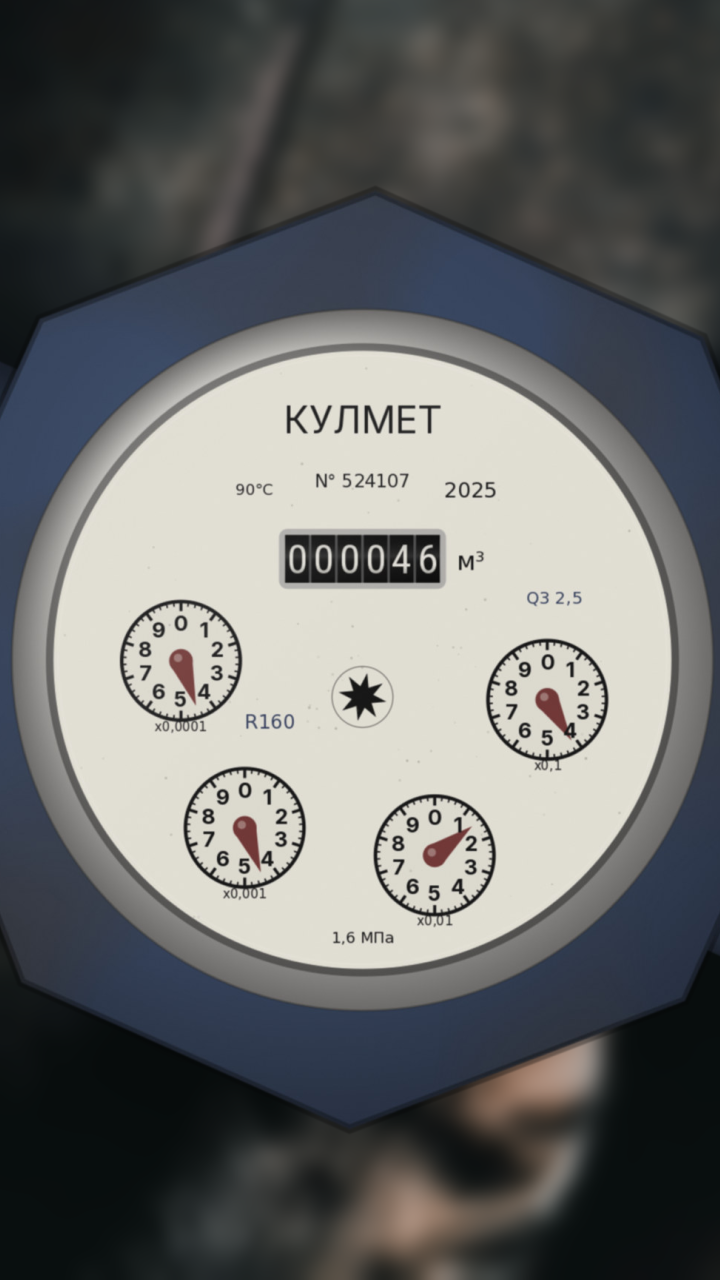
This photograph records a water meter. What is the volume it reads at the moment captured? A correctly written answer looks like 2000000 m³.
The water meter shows 46.4144 m³
